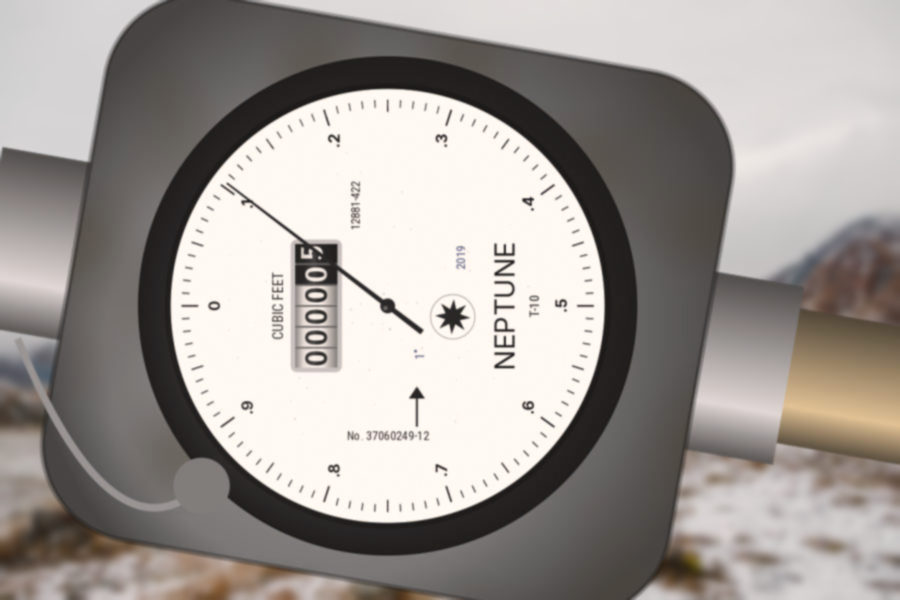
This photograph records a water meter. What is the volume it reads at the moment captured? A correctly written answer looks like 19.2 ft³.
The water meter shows 5.10 ft³
